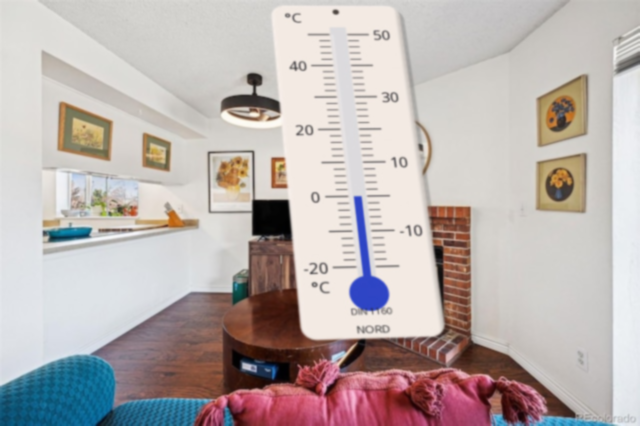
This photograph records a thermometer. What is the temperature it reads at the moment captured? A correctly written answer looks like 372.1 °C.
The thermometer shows 0 °C
